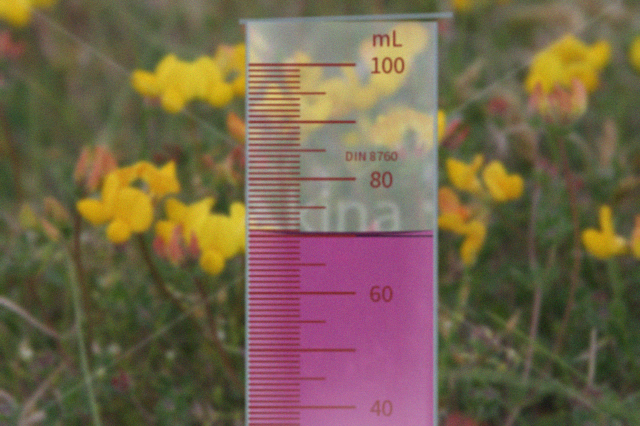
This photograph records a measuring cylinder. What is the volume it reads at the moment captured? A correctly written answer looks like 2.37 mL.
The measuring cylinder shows 70 mL
